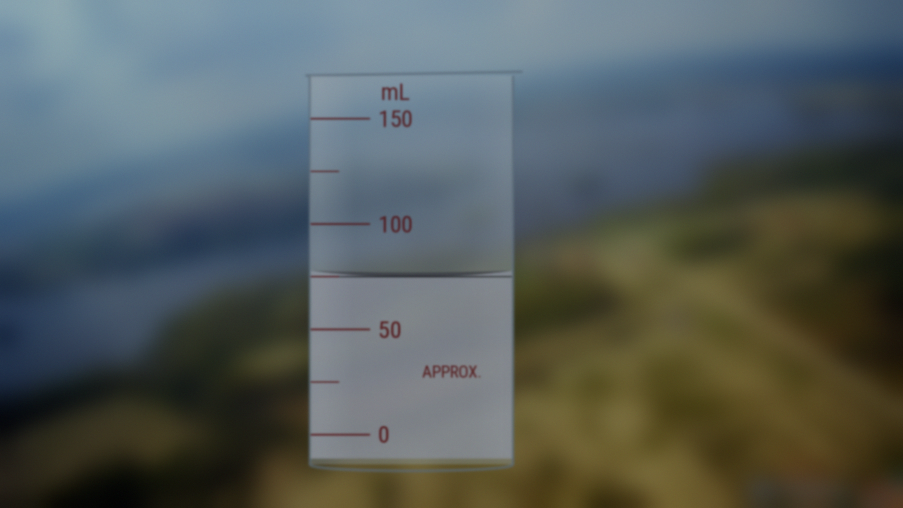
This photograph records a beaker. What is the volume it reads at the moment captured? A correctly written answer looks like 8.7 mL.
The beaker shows 75 mL
